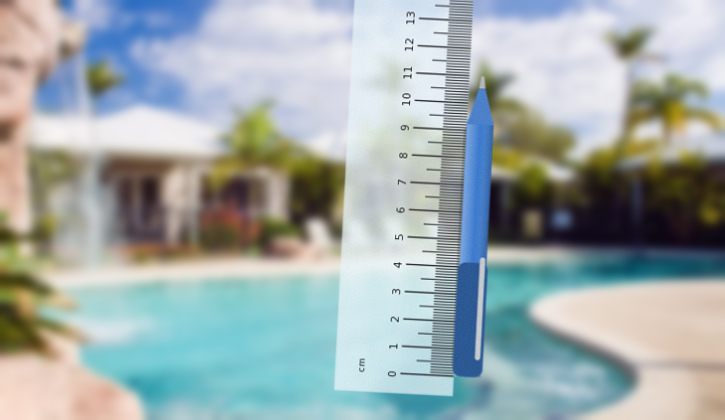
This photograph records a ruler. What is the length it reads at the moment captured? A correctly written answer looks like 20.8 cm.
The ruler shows 11 cm
